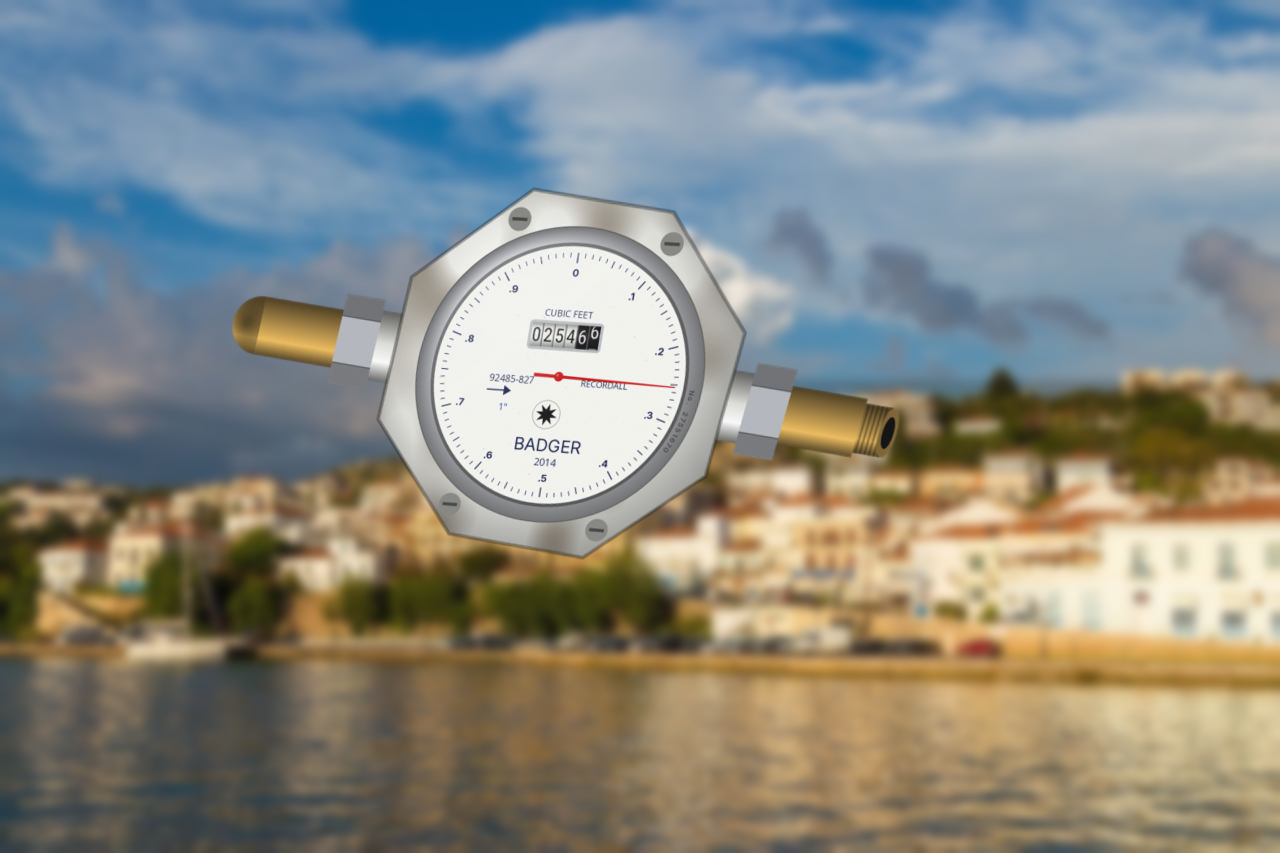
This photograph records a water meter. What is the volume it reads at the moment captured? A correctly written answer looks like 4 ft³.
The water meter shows 25466.25 ft³
